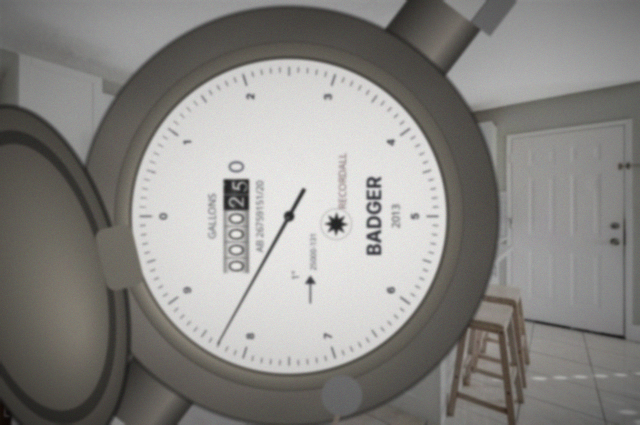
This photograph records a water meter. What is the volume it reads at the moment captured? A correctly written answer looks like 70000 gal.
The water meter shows 248.3 gal
